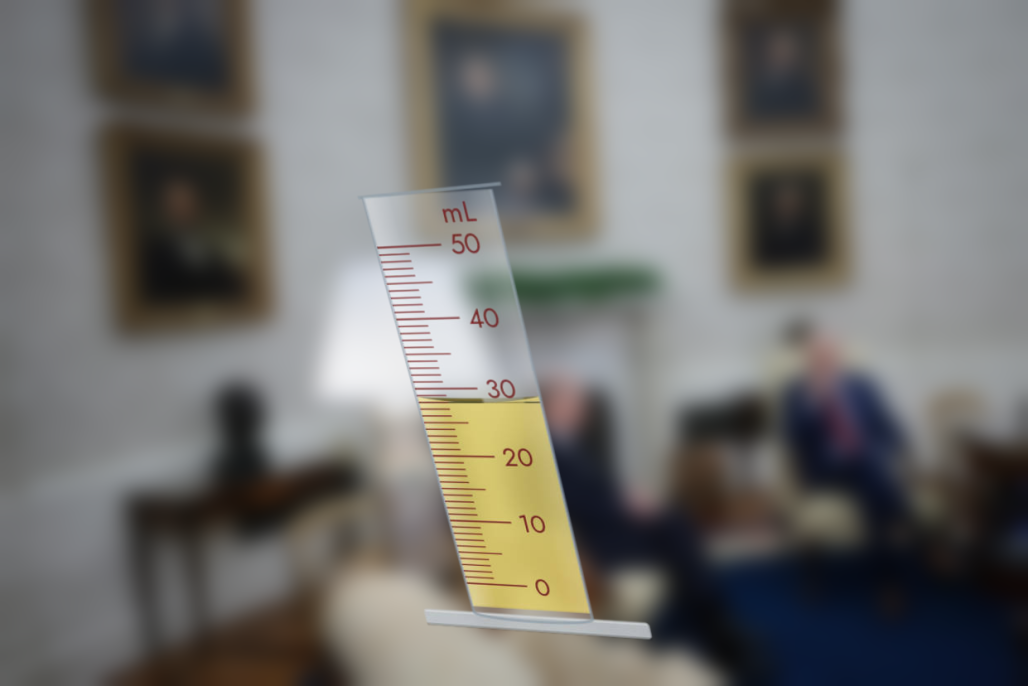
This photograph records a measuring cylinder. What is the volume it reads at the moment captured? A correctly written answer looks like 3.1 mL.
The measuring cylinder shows 28 mL
